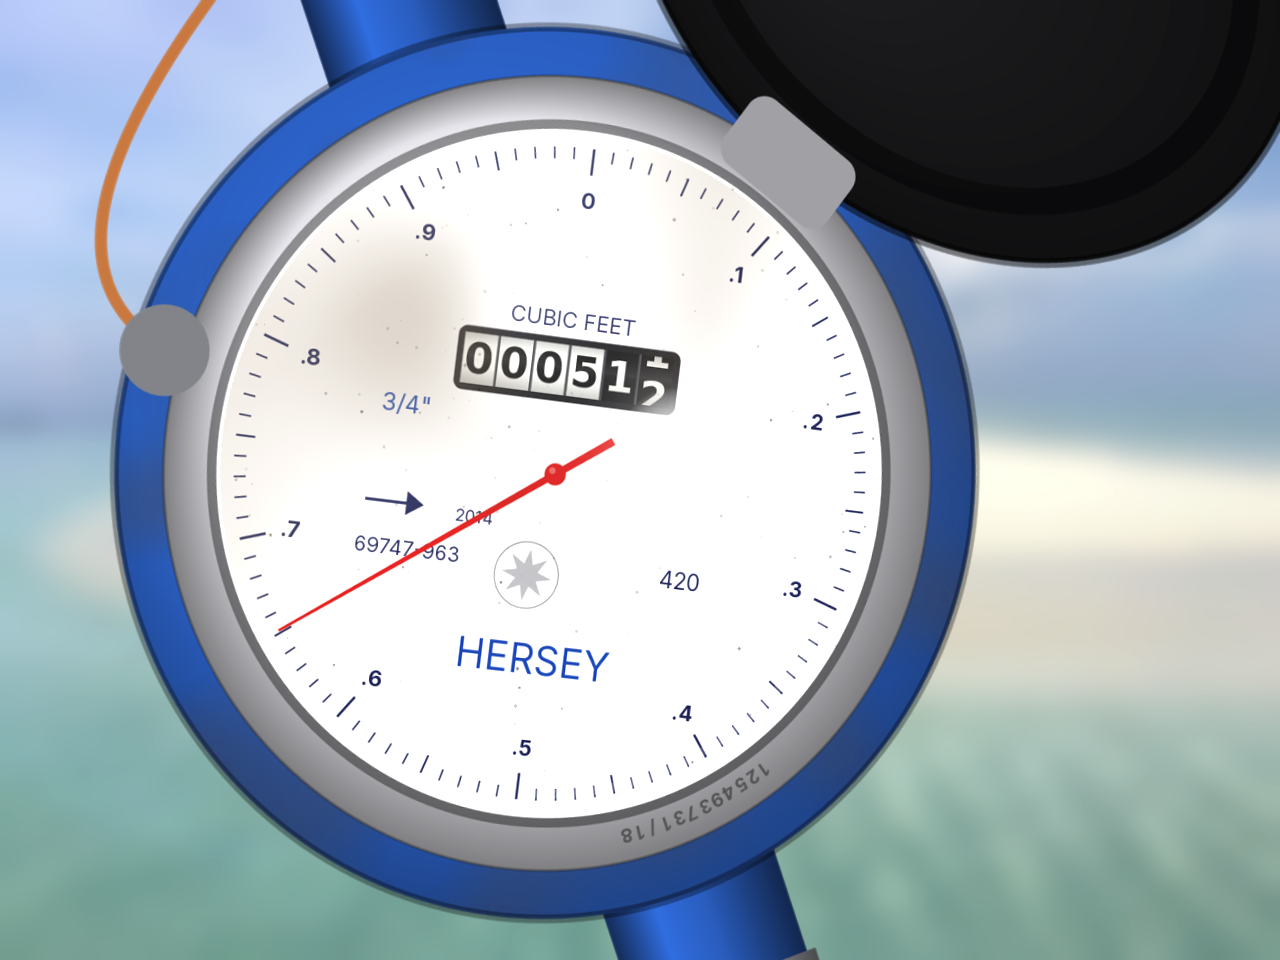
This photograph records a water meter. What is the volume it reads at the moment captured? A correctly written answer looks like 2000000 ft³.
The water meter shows 511.65 ft³
